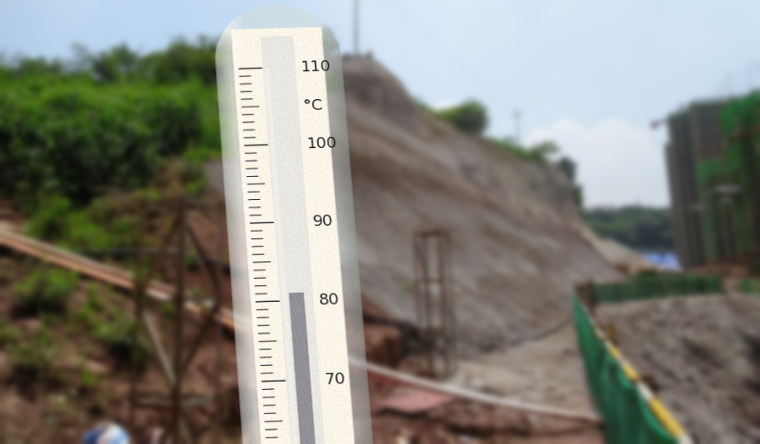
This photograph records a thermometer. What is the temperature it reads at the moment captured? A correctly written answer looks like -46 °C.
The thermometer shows 81 °C
